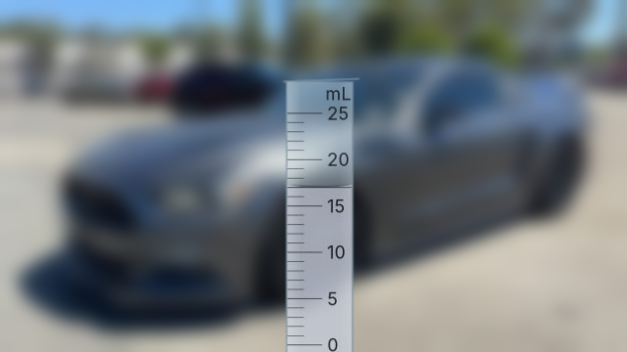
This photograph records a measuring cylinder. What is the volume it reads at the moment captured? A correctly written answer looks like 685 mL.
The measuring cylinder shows 17 mL
